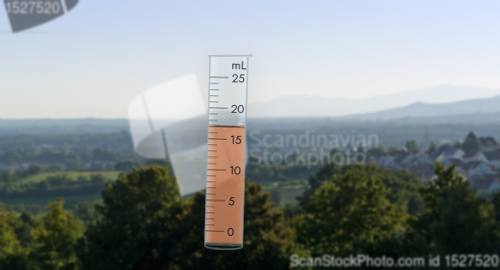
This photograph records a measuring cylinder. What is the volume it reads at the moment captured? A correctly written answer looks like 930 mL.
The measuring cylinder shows 17 mL
